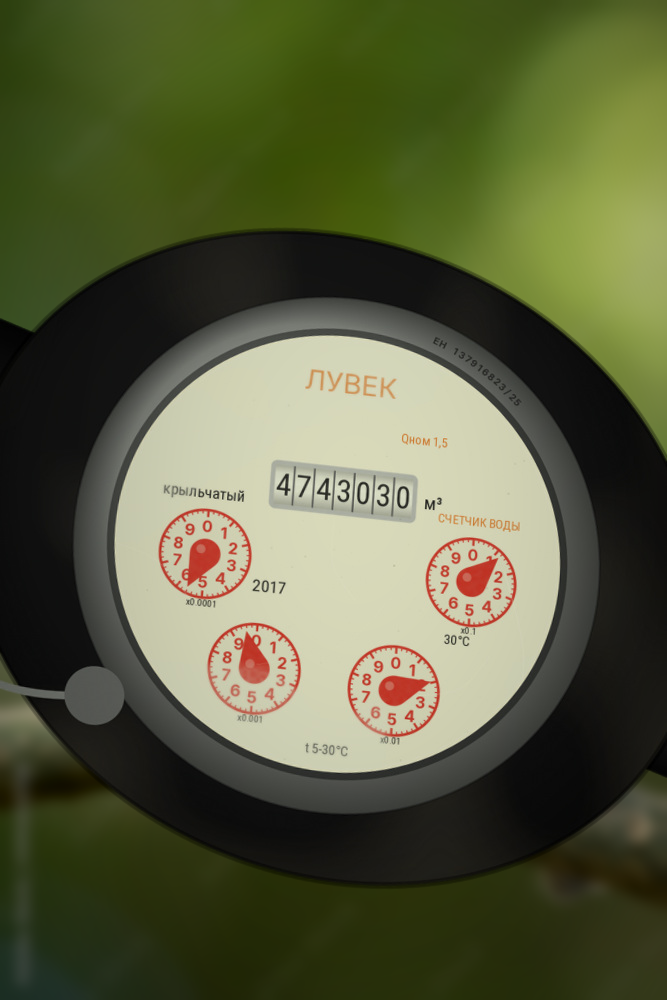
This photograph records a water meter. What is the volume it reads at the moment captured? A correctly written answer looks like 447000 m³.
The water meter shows 4743030.1195 m³
